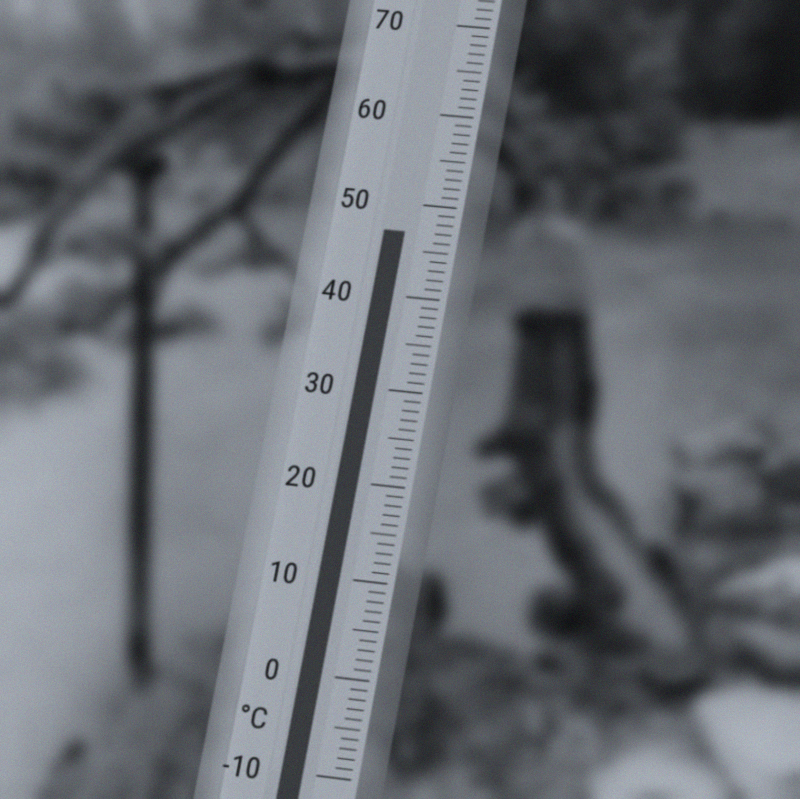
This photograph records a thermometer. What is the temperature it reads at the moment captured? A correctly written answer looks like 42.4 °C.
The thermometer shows 47 °C
